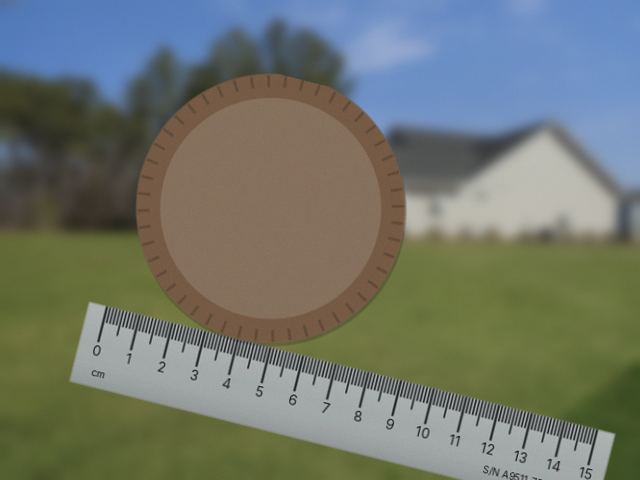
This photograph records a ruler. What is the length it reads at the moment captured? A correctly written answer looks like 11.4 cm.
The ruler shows 8 cm
